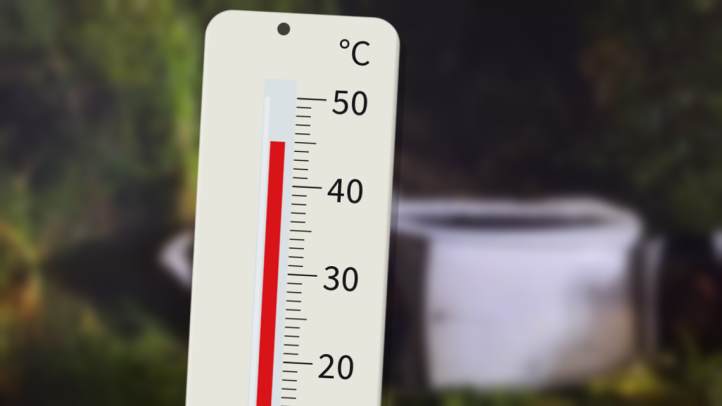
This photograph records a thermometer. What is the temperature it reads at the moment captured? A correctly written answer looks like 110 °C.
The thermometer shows 45 °C
